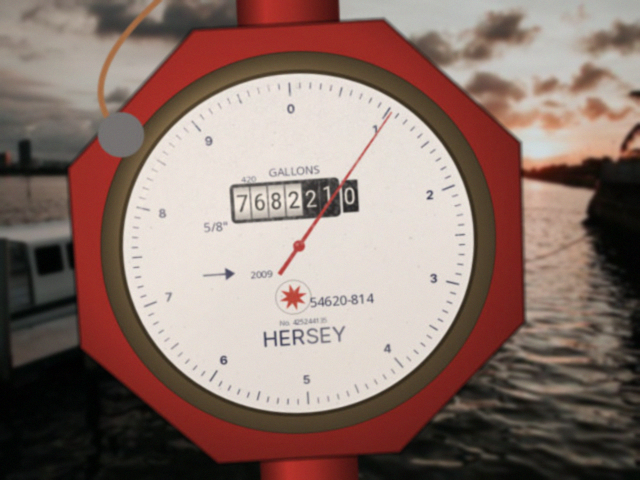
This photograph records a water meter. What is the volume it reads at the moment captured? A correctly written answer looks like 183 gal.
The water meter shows 7682211.0 gal
